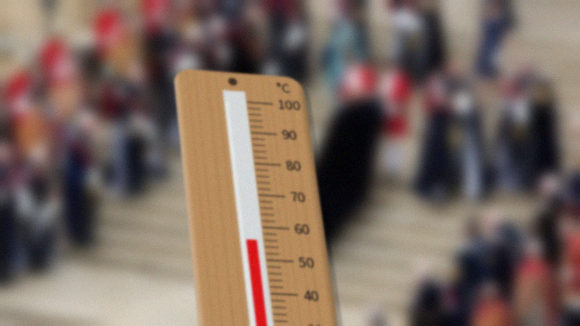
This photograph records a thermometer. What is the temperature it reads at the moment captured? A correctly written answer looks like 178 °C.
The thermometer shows 56 °C
